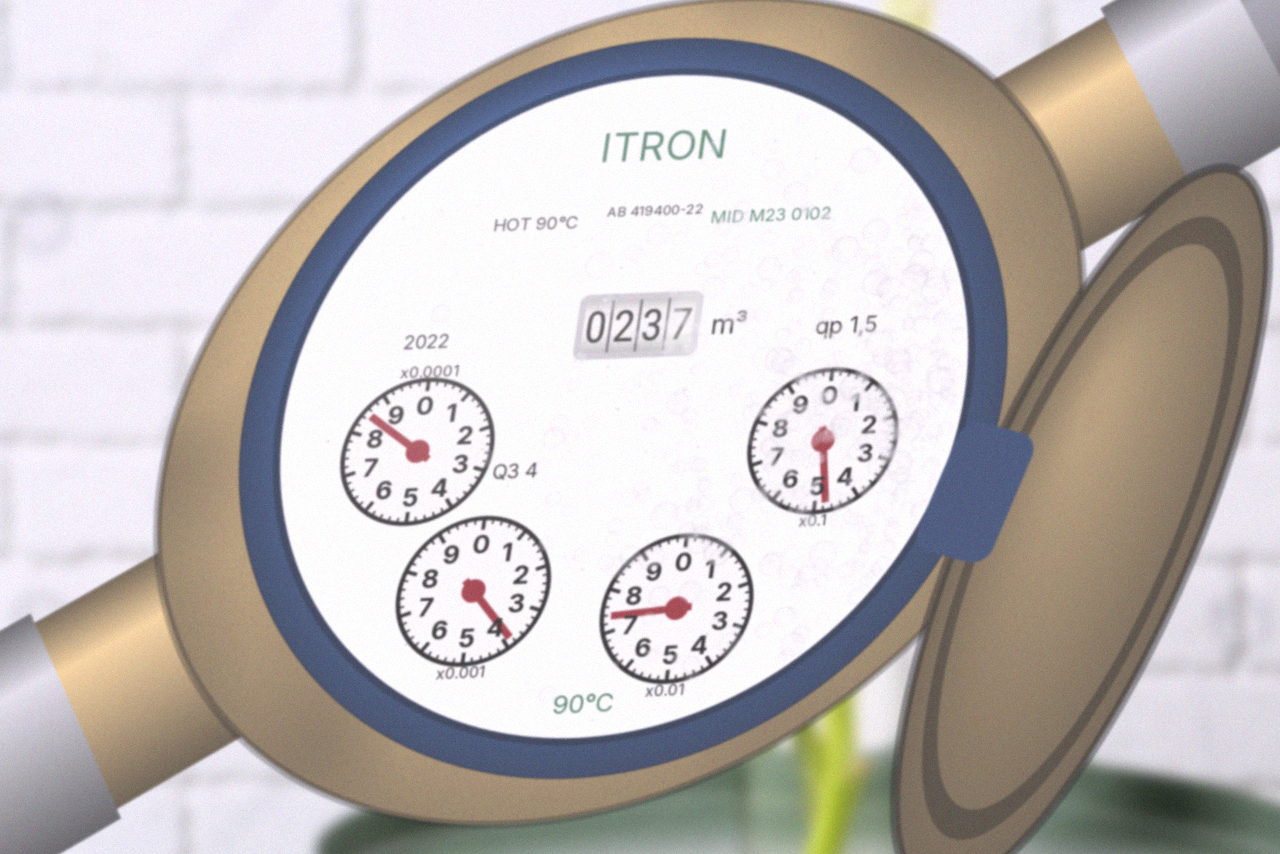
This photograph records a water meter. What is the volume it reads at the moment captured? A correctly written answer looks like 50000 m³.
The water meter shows 237.4738 m³
